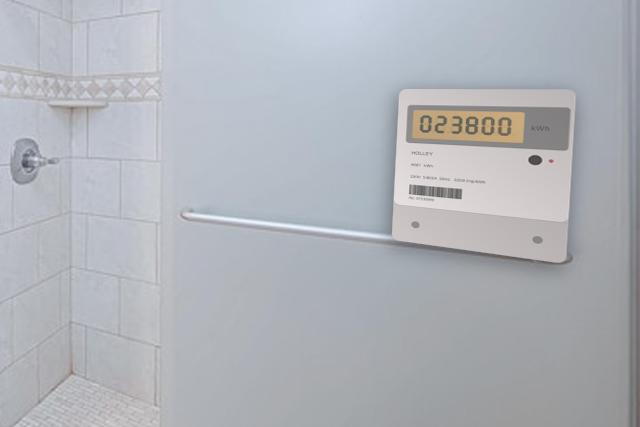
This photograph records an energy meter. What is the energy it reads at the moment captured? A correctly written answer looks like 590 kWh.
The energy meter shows 23800 kWh
